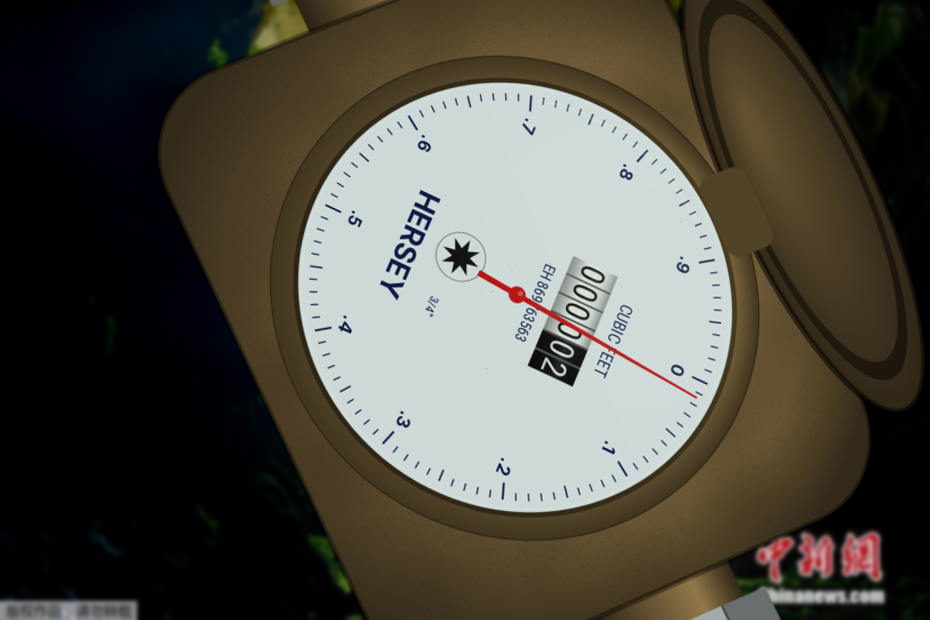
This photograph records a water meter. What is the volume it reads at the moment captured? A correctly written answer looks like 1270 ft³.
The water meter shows 2.01 ft³
